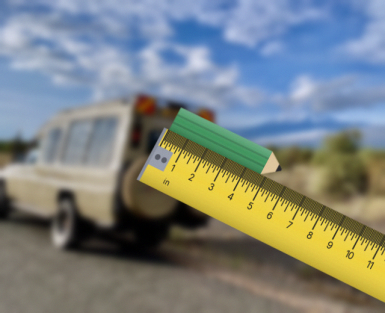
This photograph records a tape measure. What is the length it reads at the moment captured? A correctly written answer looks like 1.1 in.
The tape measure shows 5.5 in
